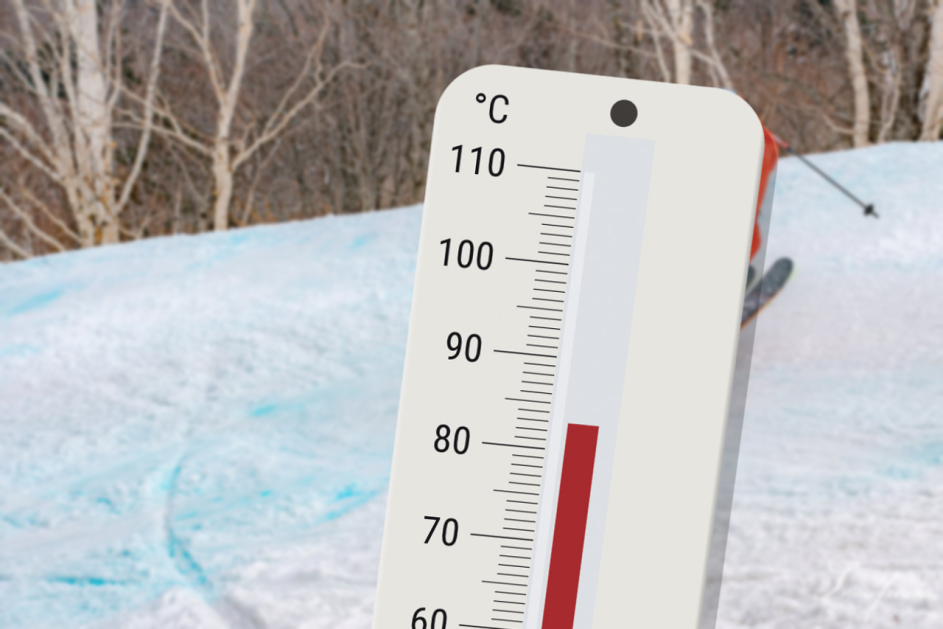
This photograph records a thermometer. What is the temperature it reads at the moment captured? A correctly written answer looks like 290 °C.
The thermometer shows 83 °C
